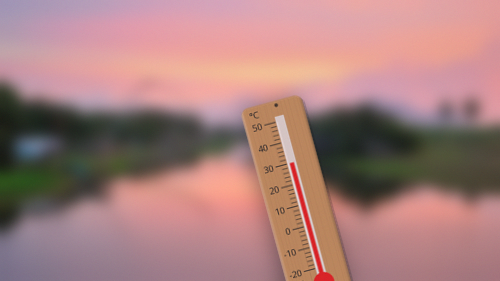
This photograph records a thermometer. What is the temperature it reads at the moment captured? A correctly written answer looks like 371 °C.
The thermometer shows 30 °C
